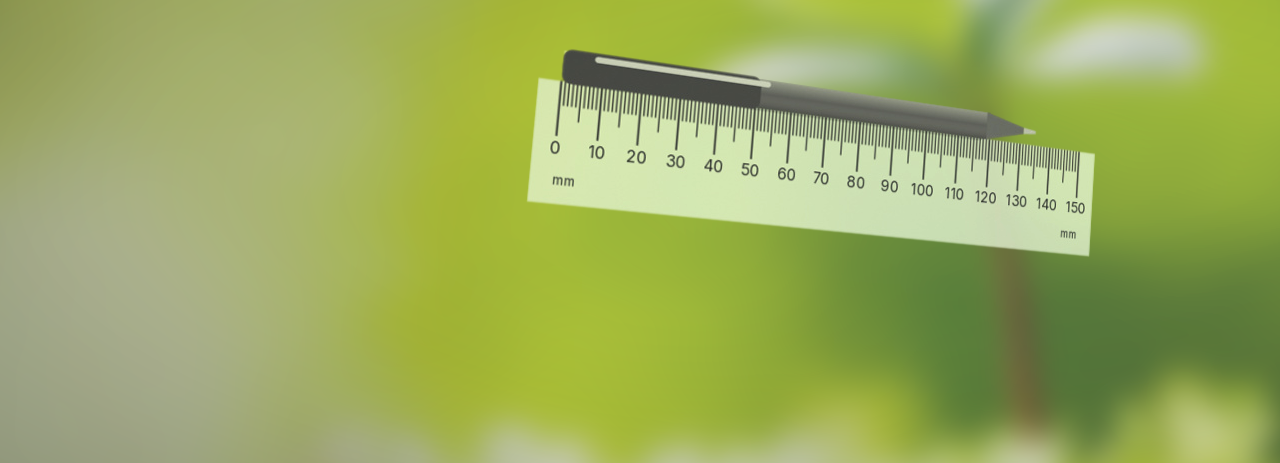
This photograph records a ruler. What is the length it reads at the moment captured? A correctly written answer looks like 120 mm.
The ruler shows 135 mm
